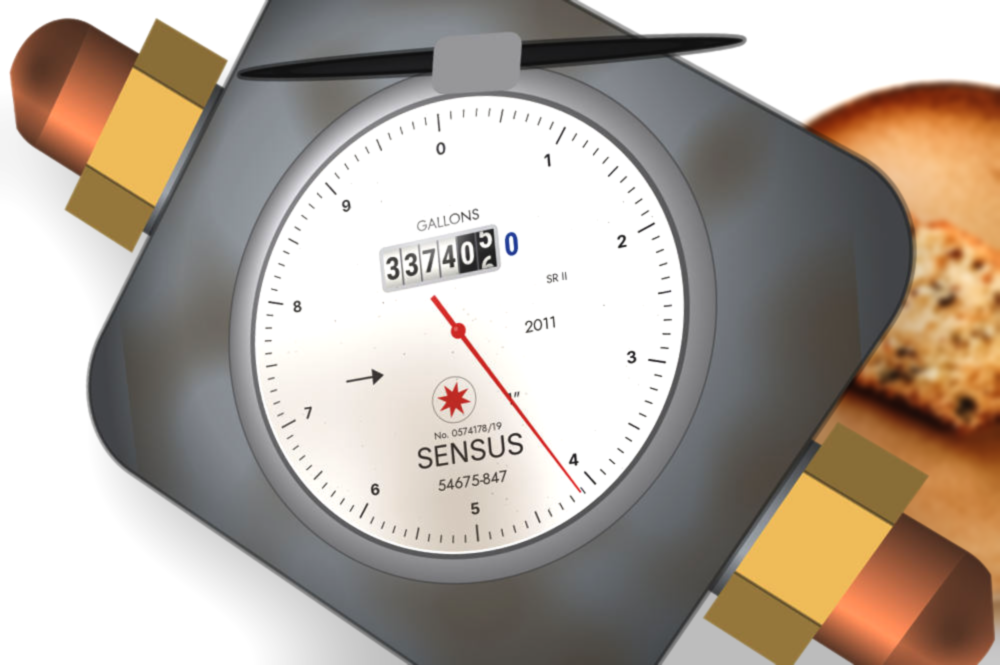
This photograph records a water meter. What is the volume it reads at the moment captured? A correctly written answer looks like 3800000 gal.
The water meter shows 3374054.1 gal
